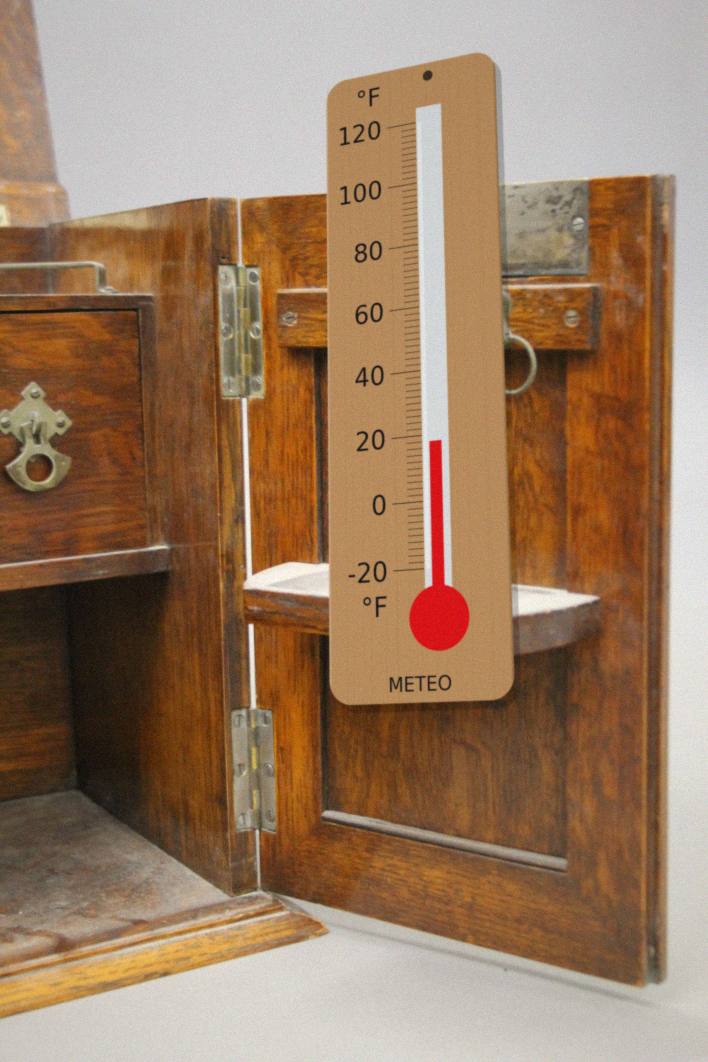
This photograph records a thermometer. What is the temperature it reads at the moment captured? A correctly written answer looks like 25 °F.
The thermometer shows 18 °F
